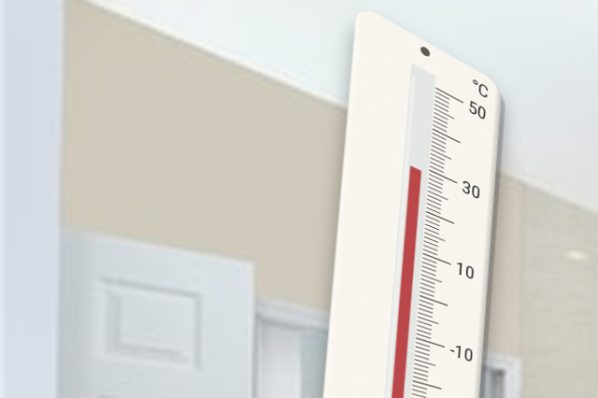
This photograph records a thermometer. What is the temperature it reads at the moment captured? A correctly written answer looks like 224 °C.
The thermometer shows 29 °C
